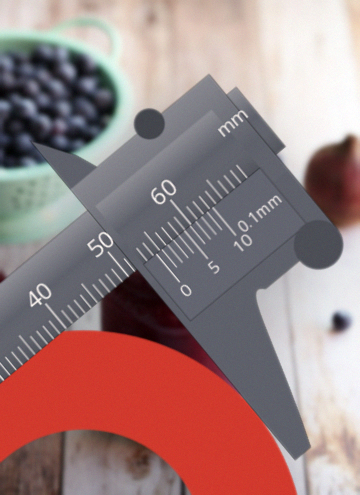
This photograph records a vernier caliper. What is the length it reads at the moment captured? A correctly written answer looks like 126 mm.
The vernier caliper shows 54.4 mm
